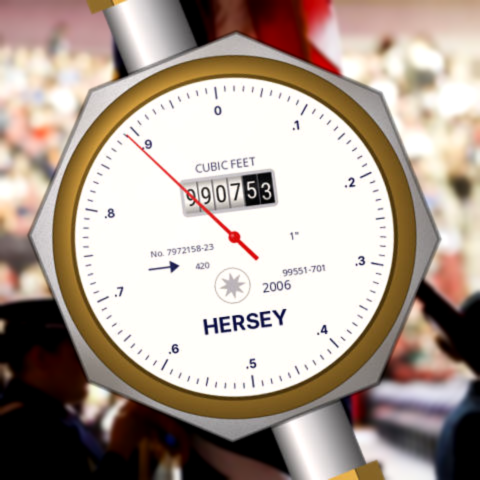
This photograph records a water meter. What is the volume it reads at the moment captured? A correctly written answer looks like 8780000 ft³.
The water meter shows 990752.89 ft³
